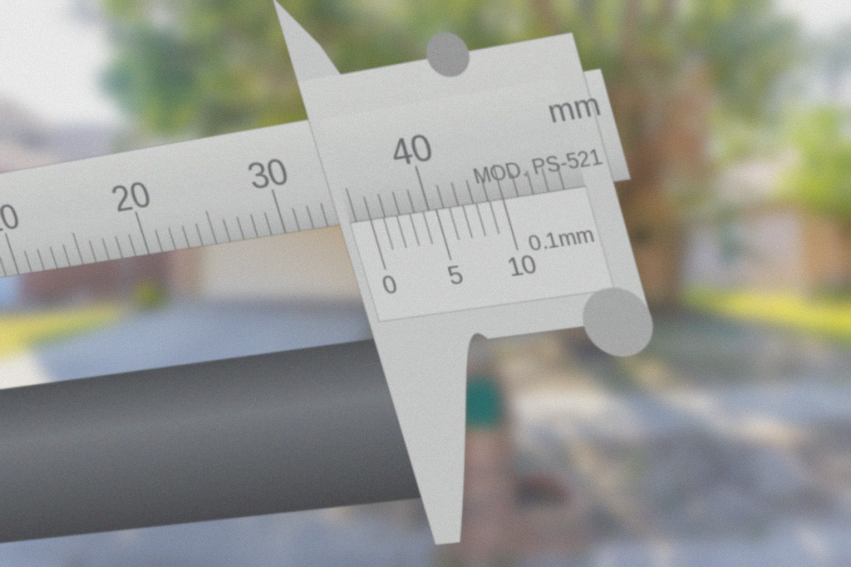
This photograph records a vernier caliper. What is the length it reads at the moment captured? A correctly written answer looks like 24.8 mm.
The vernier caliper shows 36.0 mm
